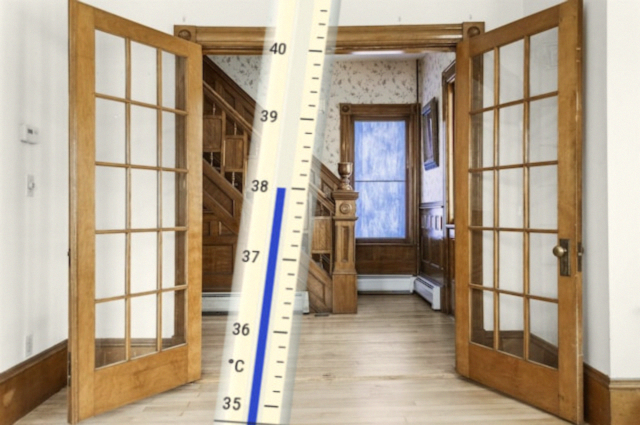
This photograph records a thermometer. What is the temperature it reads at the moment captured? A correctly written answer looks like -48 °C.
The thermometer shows 38 °C
